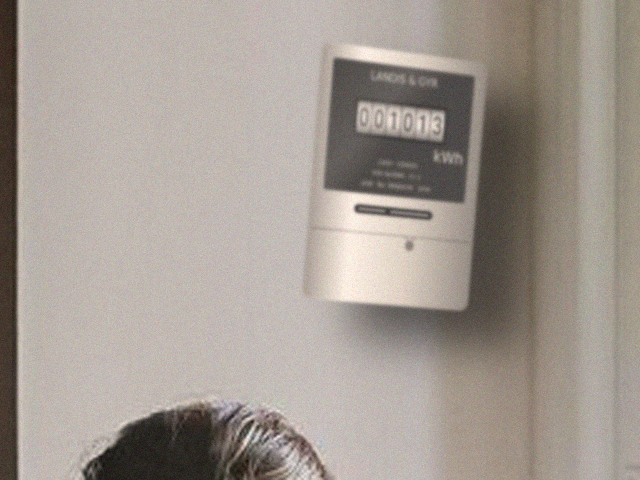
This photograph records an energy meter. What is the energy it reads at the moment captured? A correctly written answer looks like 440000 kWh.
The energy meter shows 1013 kWh
